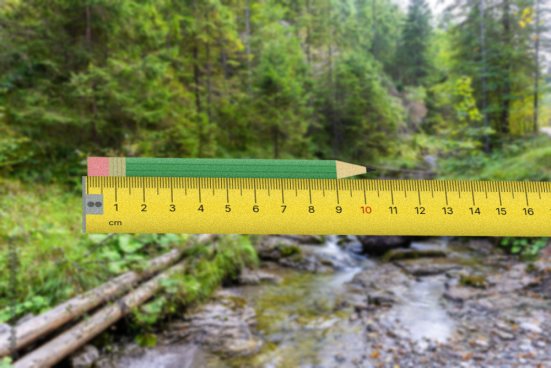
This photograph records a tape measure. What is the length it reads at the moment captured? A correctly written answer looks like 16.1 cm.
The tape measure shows 10.5 cm
